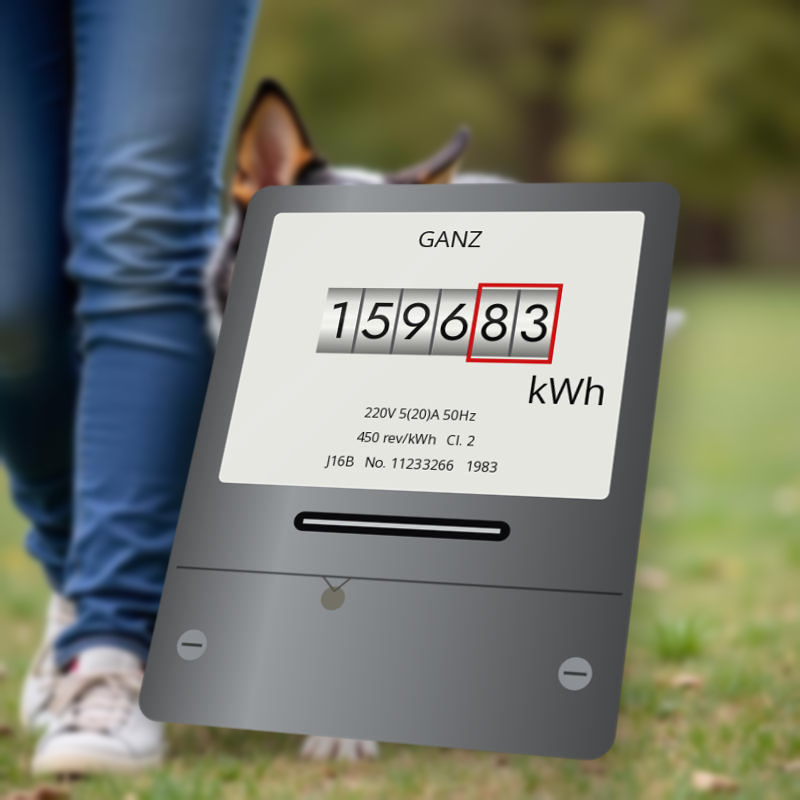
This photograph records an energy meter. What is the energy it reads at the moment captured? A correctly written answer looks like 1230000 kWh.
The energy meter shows 1596.83 kWh
